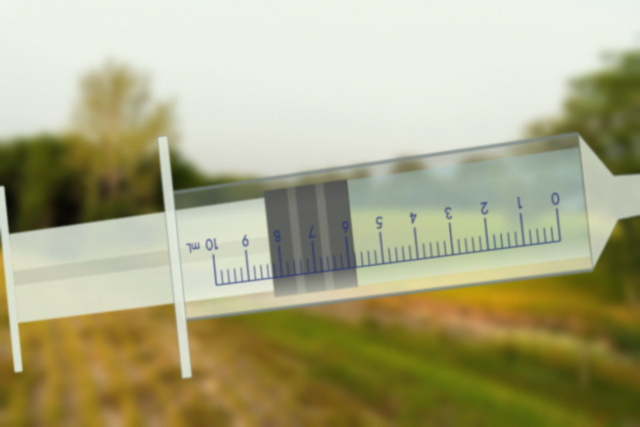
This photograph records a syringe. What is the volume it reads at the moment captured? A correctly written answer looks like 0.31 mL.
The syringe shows 5.8 mL
